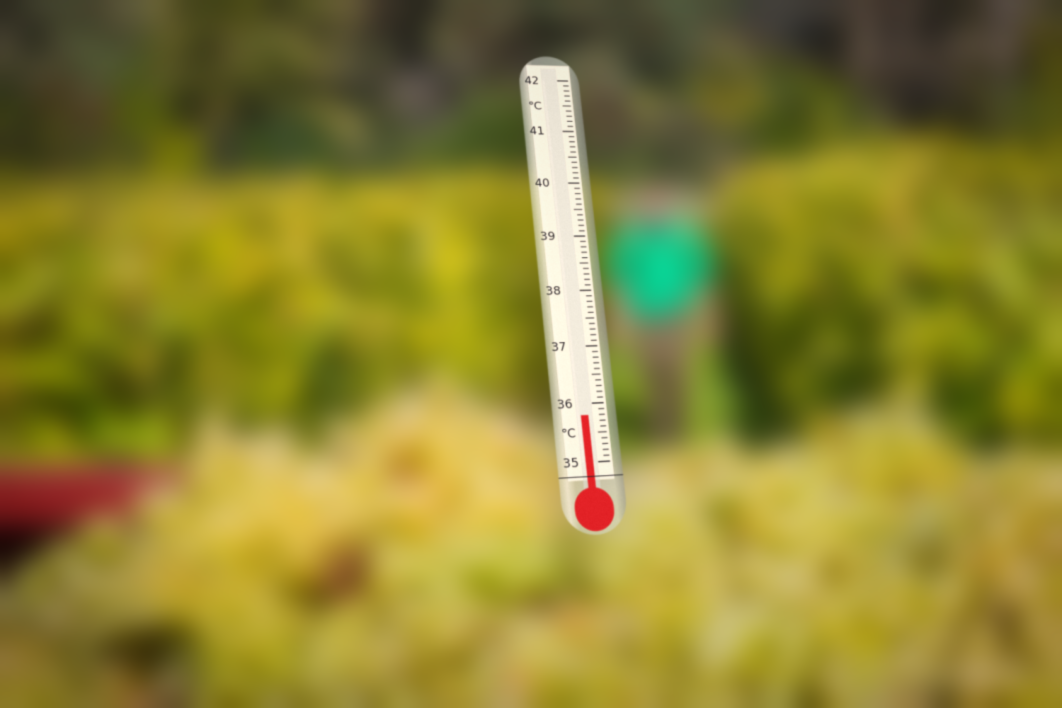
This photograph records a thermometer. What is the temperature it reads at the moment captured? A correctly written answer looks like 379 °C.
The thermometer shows 35.8 °C
